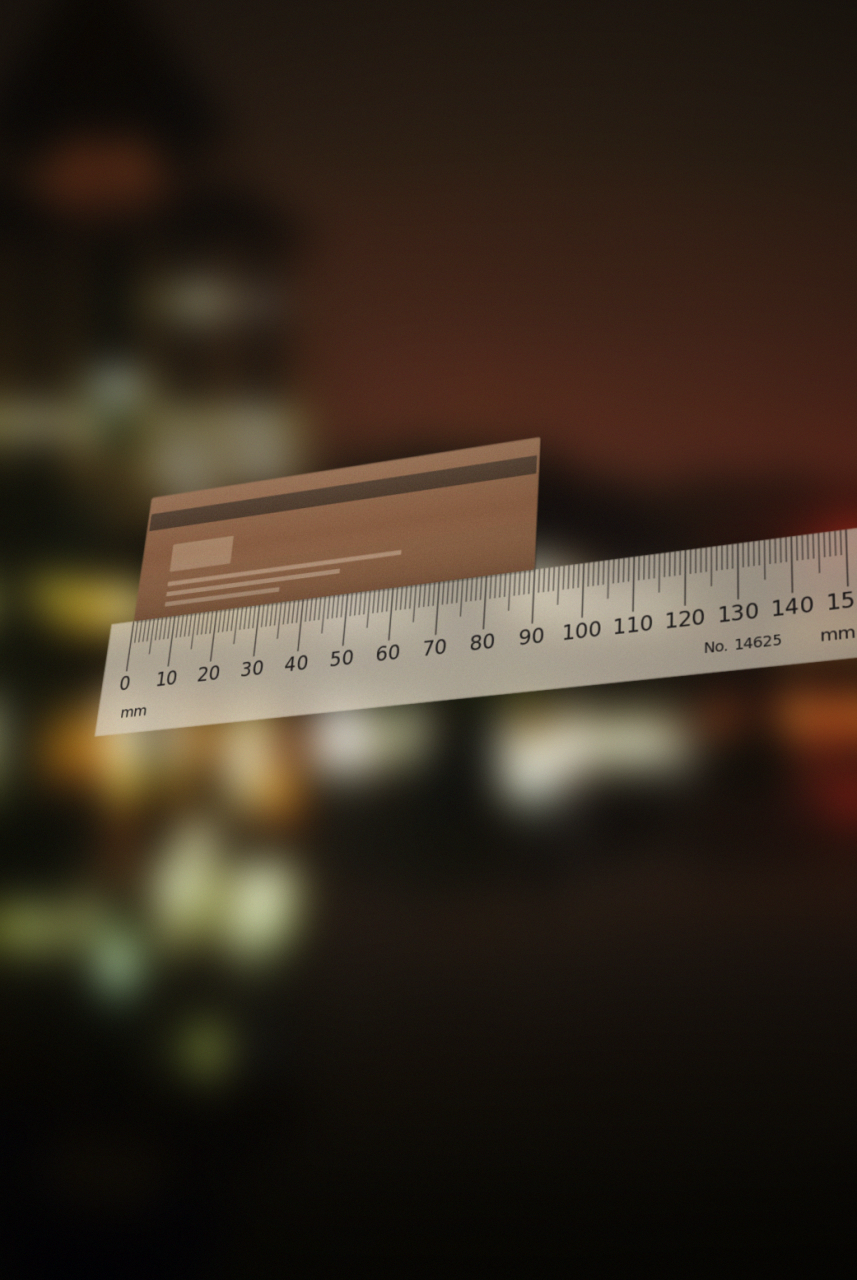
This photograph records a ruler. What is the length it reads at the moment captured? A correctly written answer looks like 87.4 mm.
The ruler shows 90 mm
